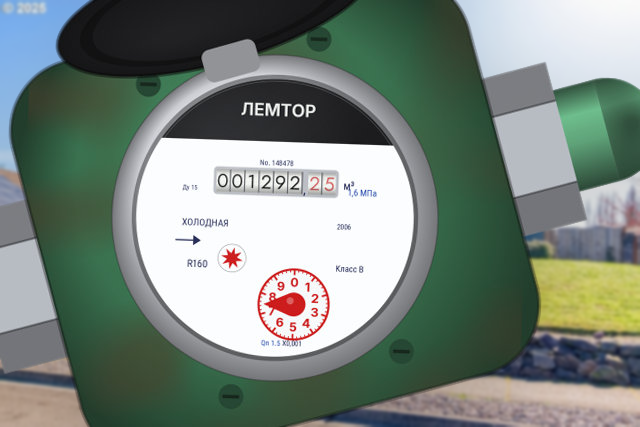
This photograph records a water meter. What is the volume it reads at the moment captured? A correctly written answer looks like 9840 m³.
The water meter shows 1292.257 m³
